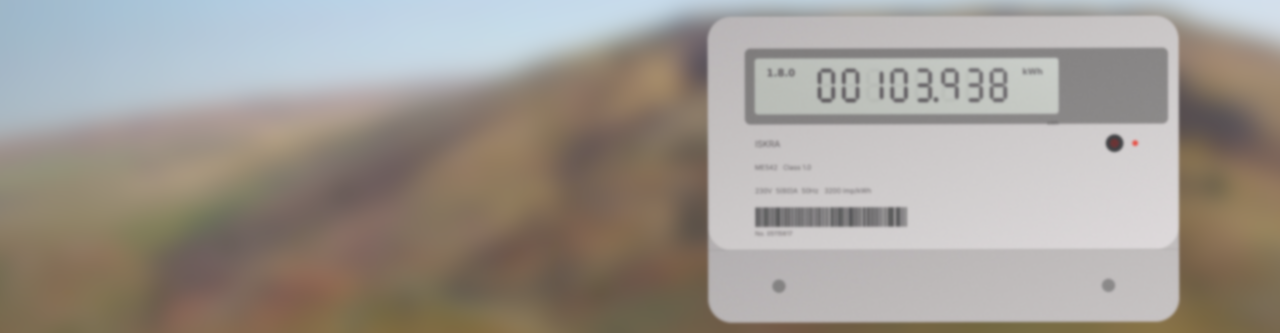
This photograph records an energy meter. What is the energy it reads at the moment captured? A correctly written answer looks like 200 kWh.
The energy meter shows 103.938 kWh
